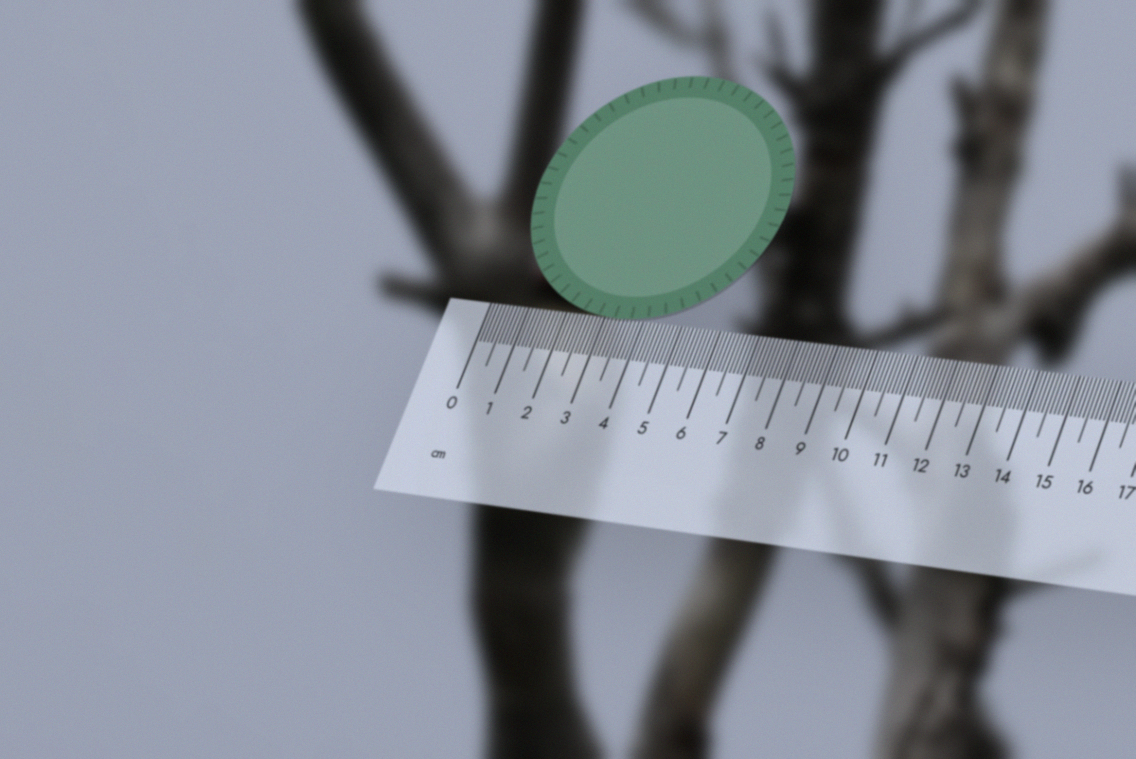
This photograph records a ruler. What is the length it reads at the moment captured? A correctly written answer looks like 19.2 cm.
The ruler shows 6.5 cm
